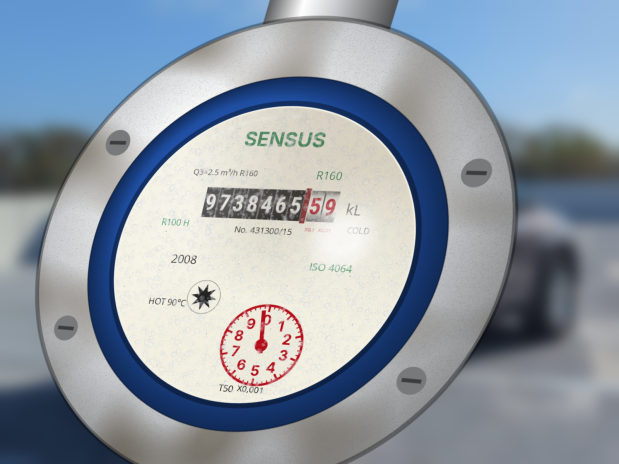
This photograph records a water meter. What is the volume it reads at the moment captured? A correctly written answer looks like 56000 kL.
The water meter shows 9738465.589 kL
